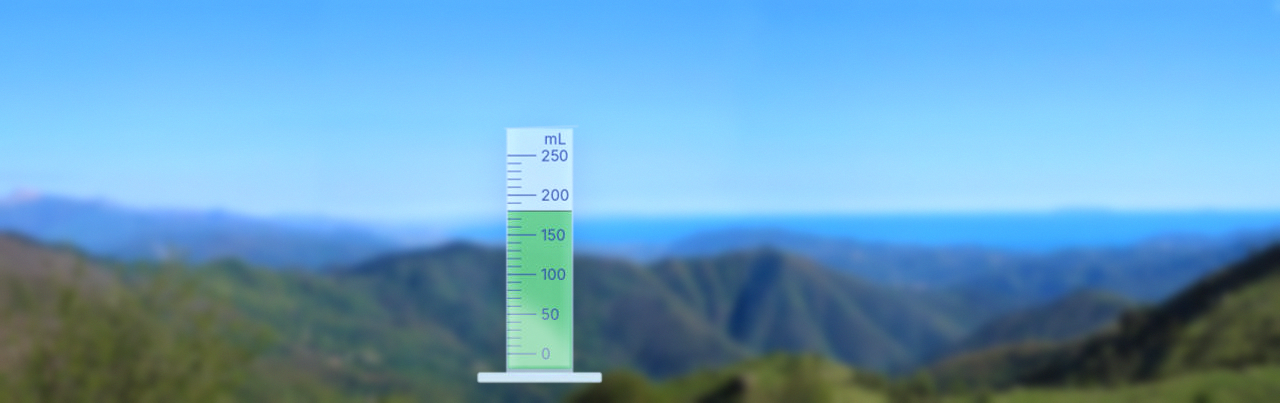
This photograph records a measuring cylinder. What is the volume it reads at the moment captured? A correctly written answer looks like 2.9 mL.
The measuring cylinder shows 180 mL
